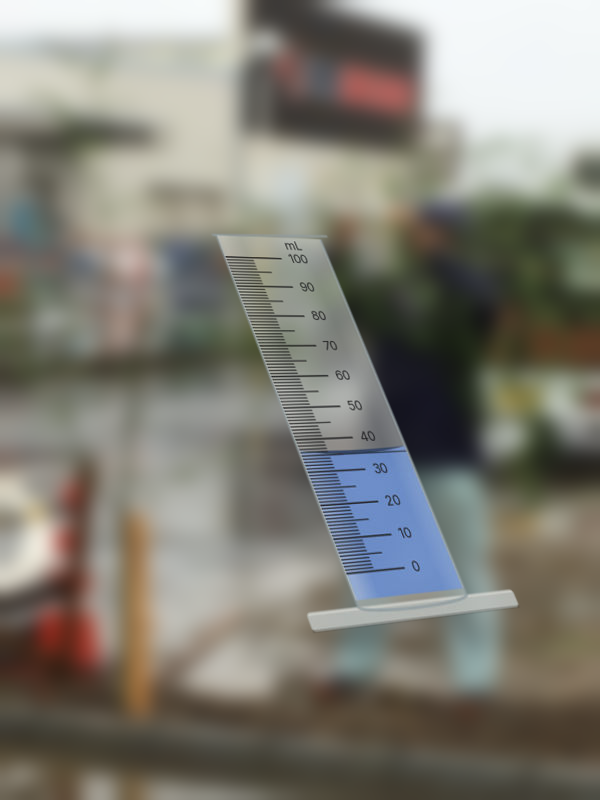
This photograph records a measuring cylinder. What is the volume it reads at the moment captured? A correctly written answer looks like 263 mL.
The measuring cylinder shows 35 mL
